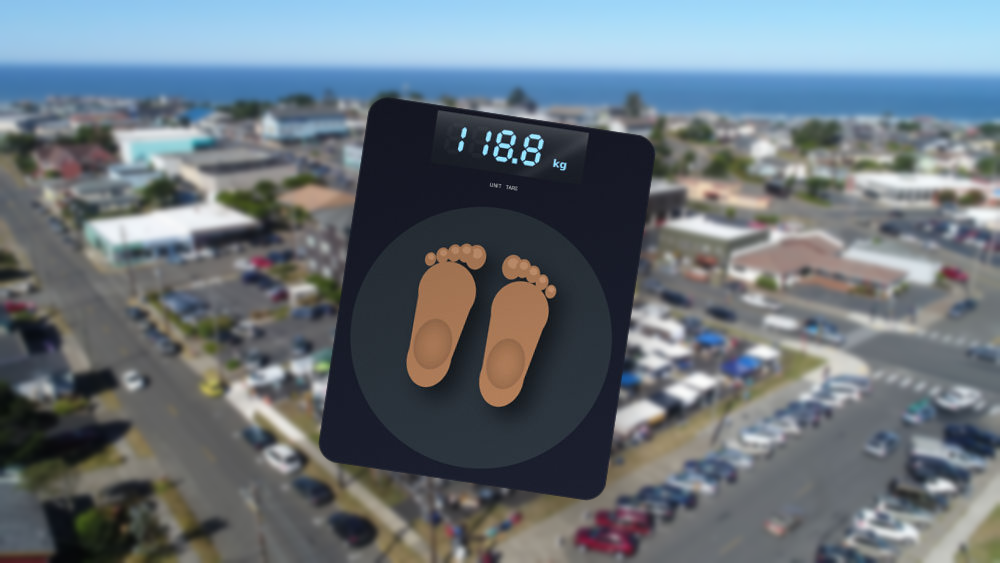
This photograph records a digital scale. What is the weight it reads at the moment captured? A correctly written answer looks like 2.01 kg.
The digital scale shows 118.8 kg
